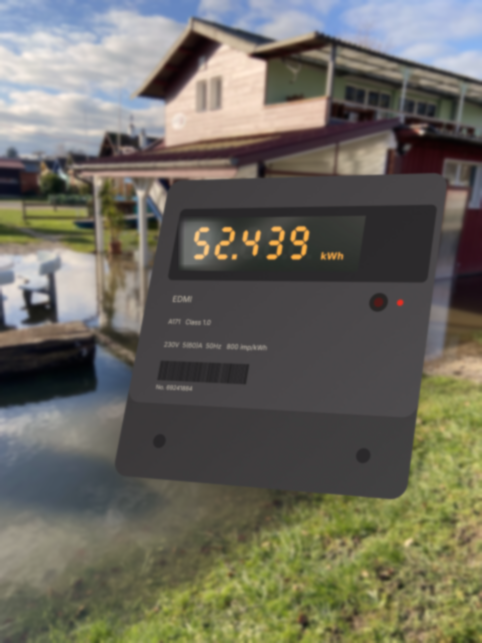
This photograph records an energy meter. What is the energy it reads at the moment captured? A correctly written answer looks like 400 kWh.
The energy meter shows 52.439 kWh
